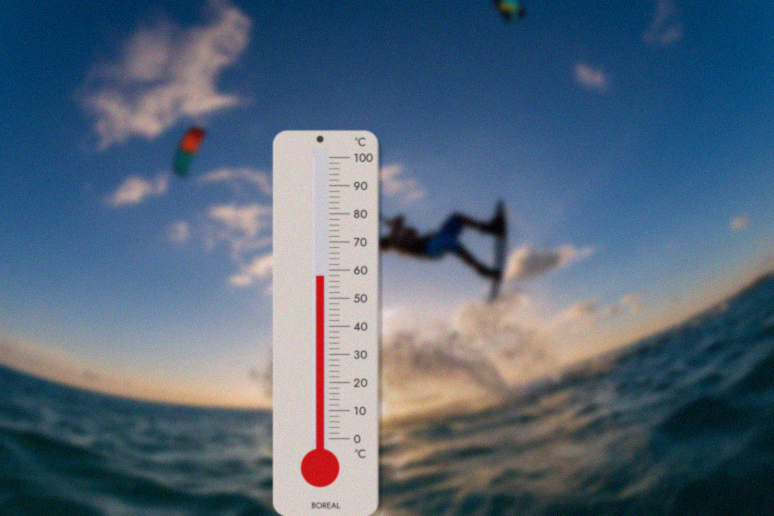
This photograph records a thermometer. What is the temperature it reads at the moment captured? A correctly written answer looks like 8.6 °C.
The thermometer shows 58 °C
